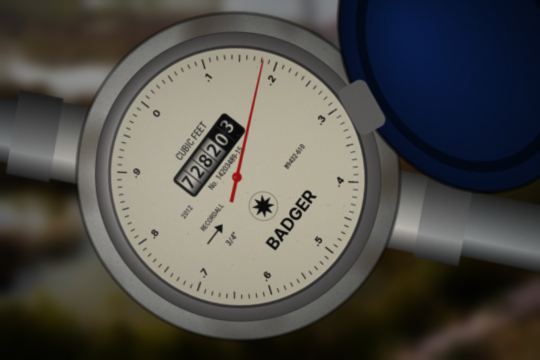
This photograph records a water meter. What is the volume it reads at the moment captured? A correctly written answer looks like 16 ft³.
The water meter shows 728203.18 ft³
